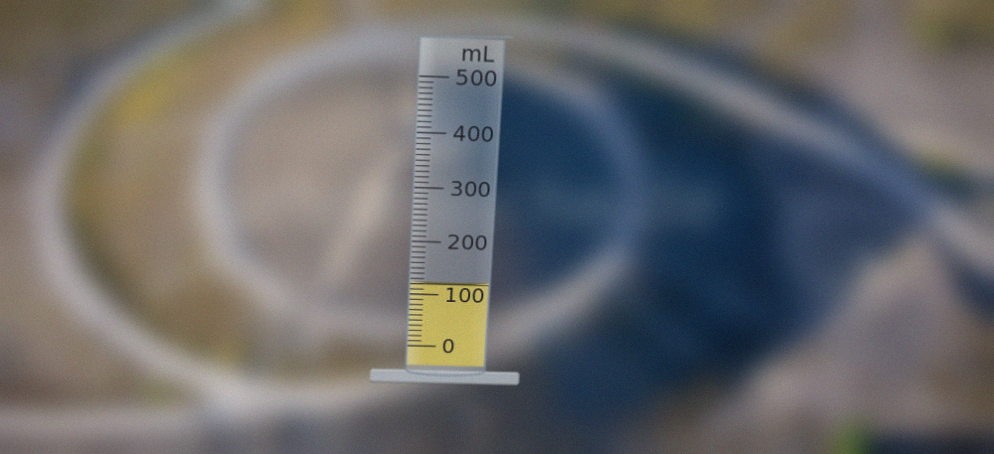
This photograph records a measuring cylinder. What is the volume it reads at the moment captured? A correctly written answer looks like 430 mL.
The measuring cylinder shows 120 mL
